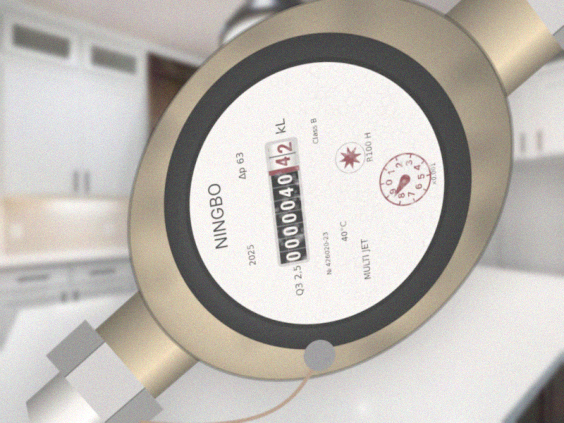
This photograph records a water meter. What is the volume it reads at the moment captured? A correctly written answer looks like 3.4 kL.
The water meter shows 40.418 kL
